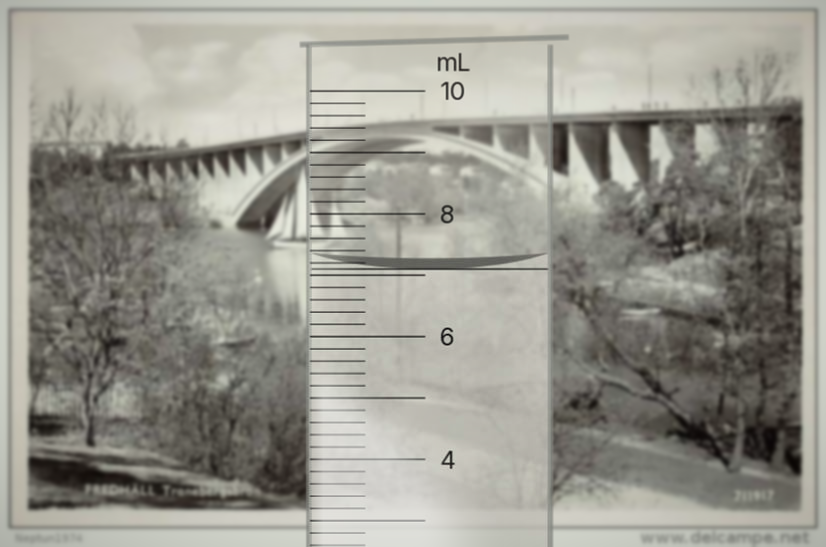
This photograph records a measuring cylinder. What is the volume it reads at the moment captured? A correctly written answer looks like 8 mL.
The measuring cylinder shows 7.1 mL
